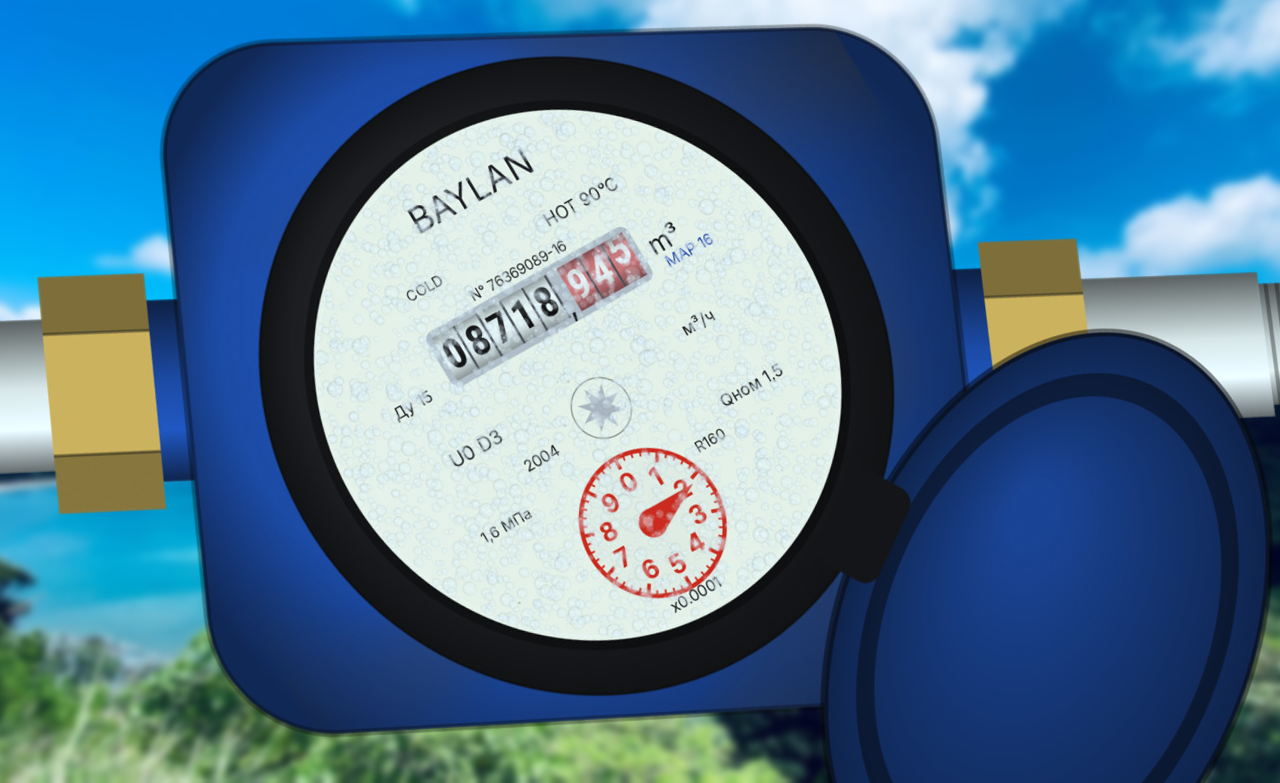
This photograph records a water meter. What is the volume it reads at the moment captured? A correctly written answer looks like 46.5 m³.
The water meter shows 8718.9452 m³
